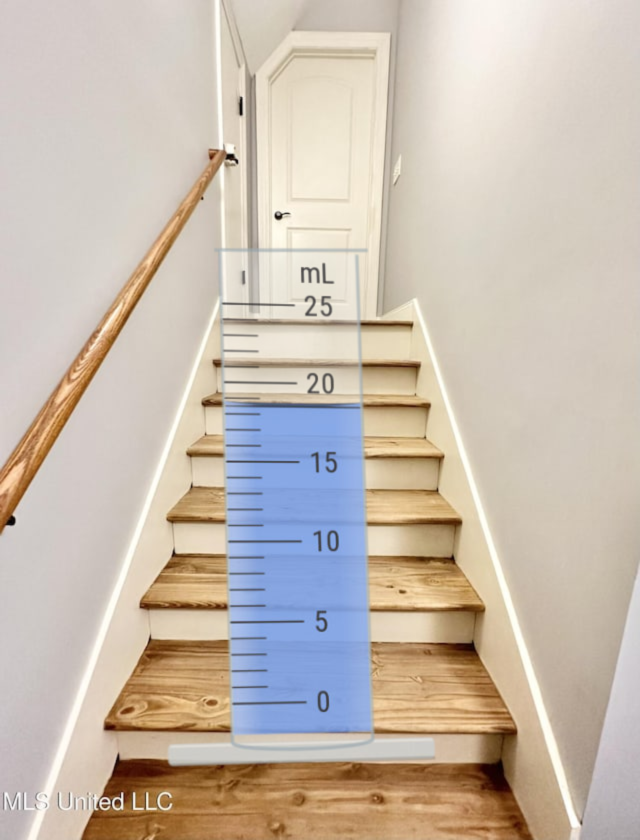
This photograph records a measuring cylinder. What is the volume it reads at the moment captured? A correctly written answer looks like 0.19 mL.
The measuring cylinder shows 18.5 mL
